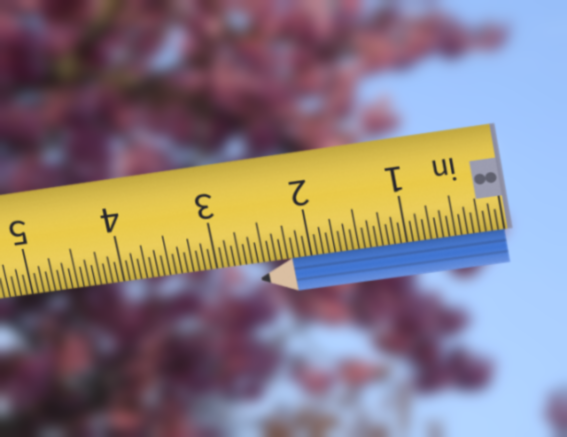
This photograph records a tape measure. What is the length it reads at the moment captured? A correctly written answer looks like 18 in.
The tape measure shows 2.5625 in
